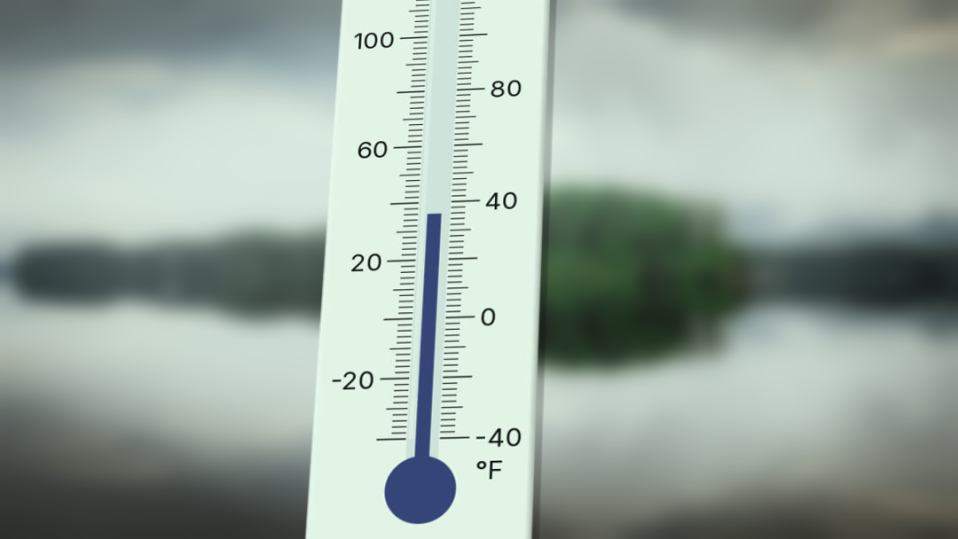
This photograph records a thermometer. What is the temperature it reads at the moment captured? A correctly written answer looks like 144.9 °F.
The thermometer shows 36 °F
